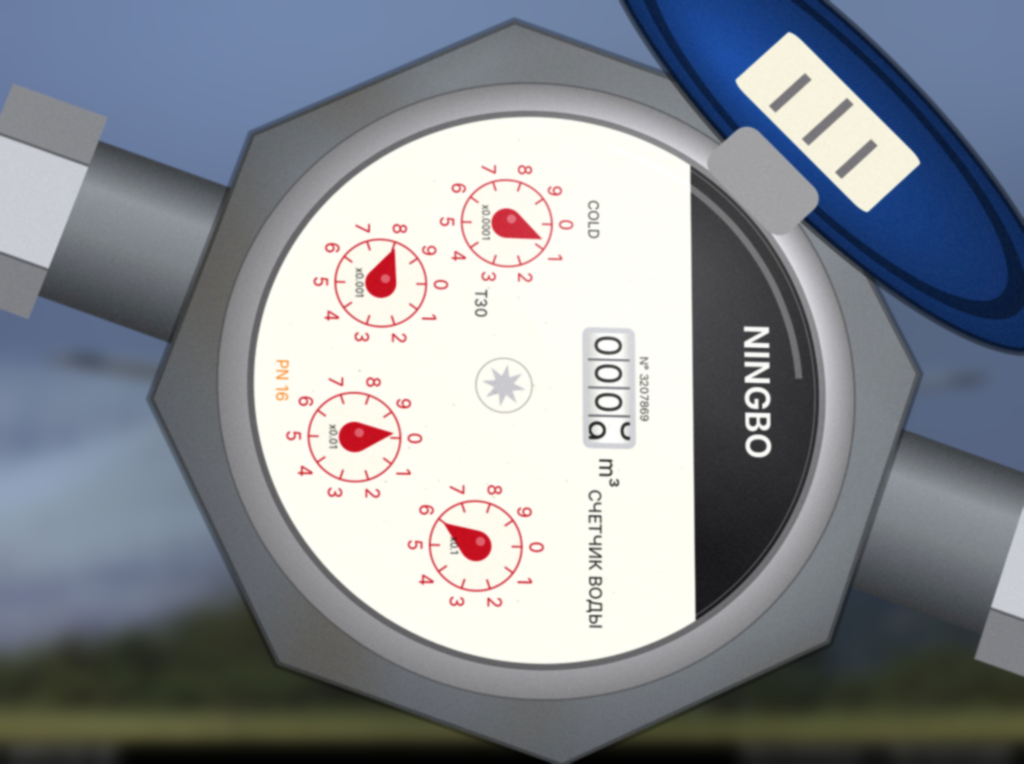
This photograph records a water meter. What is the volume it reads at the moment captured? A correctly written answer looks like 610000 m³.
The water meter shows 8.5980 m³
